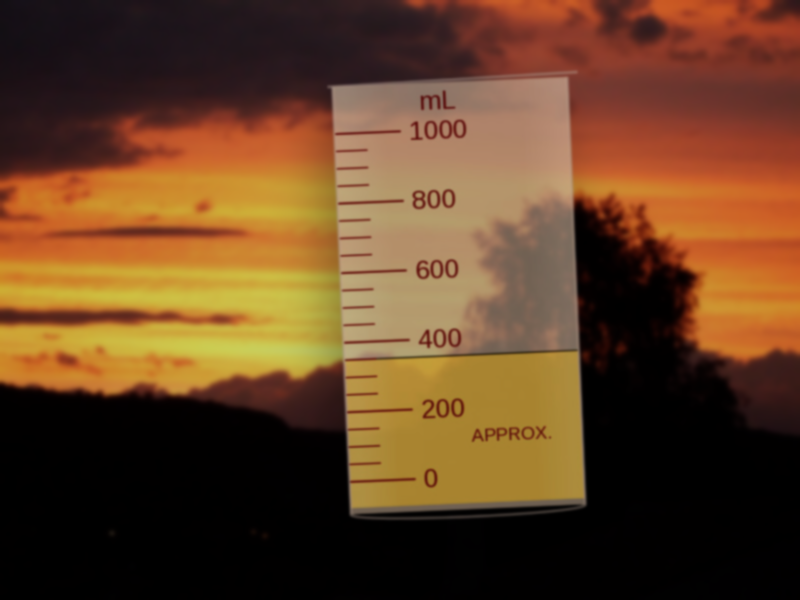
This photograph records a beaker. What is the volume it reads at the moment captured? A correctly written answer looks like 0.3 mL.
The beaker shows 350 mL
